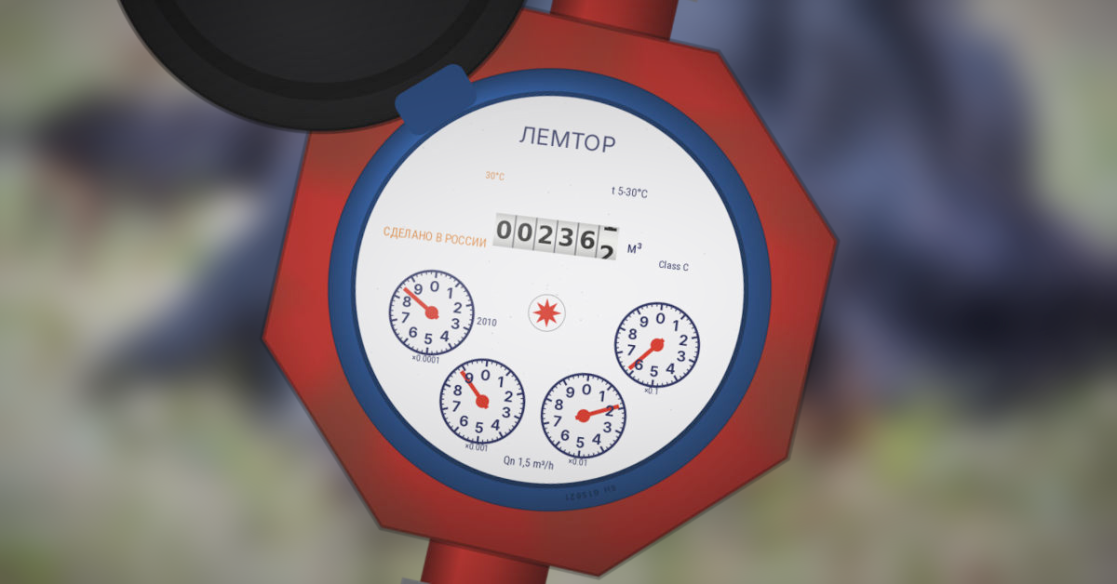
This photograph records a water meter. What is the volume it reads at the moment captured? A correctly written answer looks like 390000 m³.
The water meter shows 2361.6188 m³
